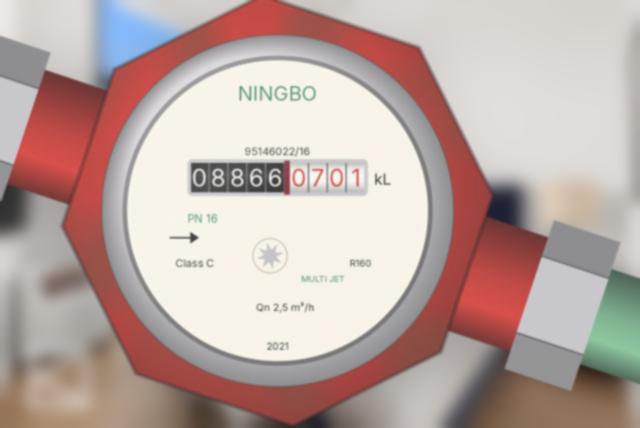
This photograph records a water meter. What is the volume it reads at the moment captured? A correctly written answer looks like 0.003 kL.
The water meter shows 8866.0701 kL
